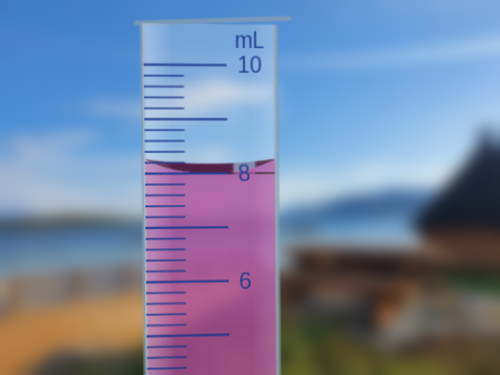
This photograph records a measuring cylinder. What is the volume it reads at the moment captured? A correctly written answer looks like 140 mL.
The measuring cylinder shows 8 mL
